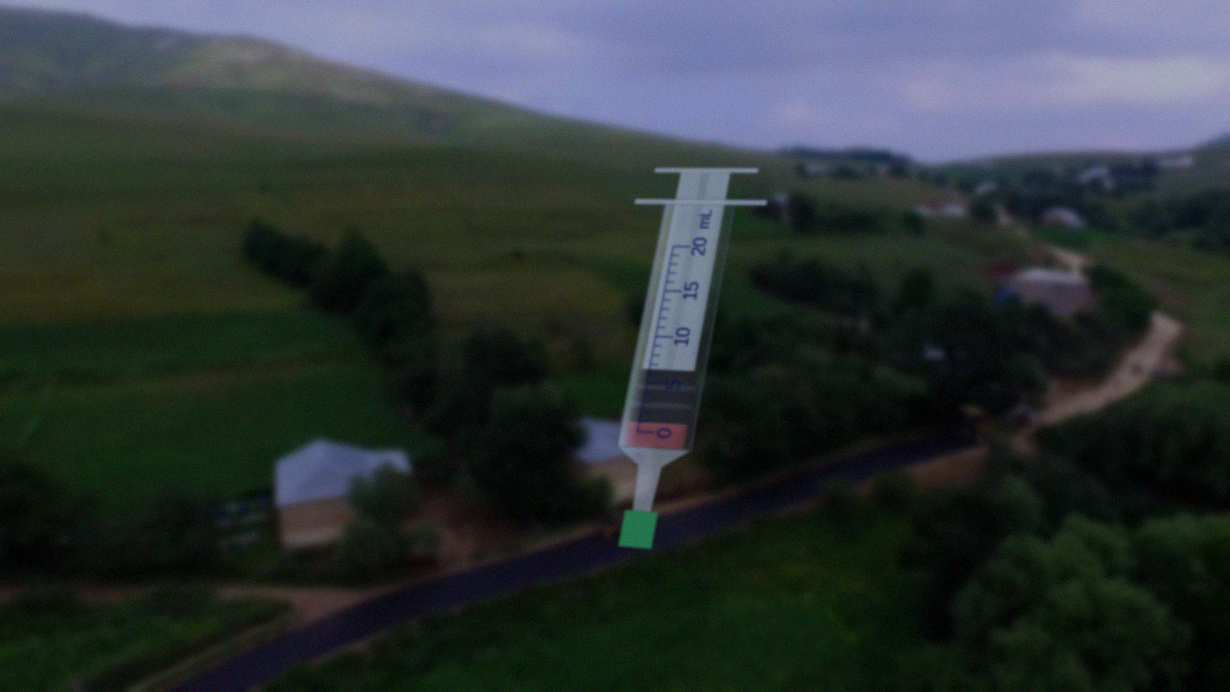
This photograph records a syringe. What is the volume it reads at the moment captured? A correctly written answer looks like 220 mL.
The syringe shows 1 mL
